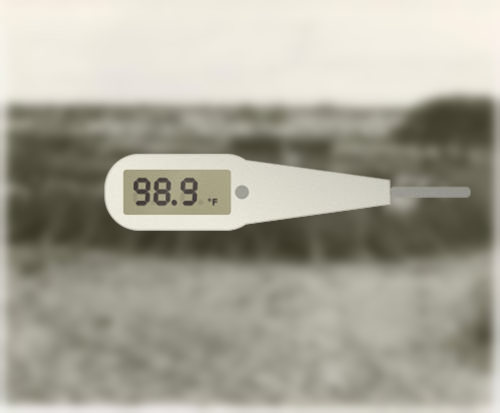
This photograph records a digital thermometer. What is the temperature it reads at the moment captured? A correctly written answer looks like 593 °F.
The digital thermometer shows 98.9 °F
